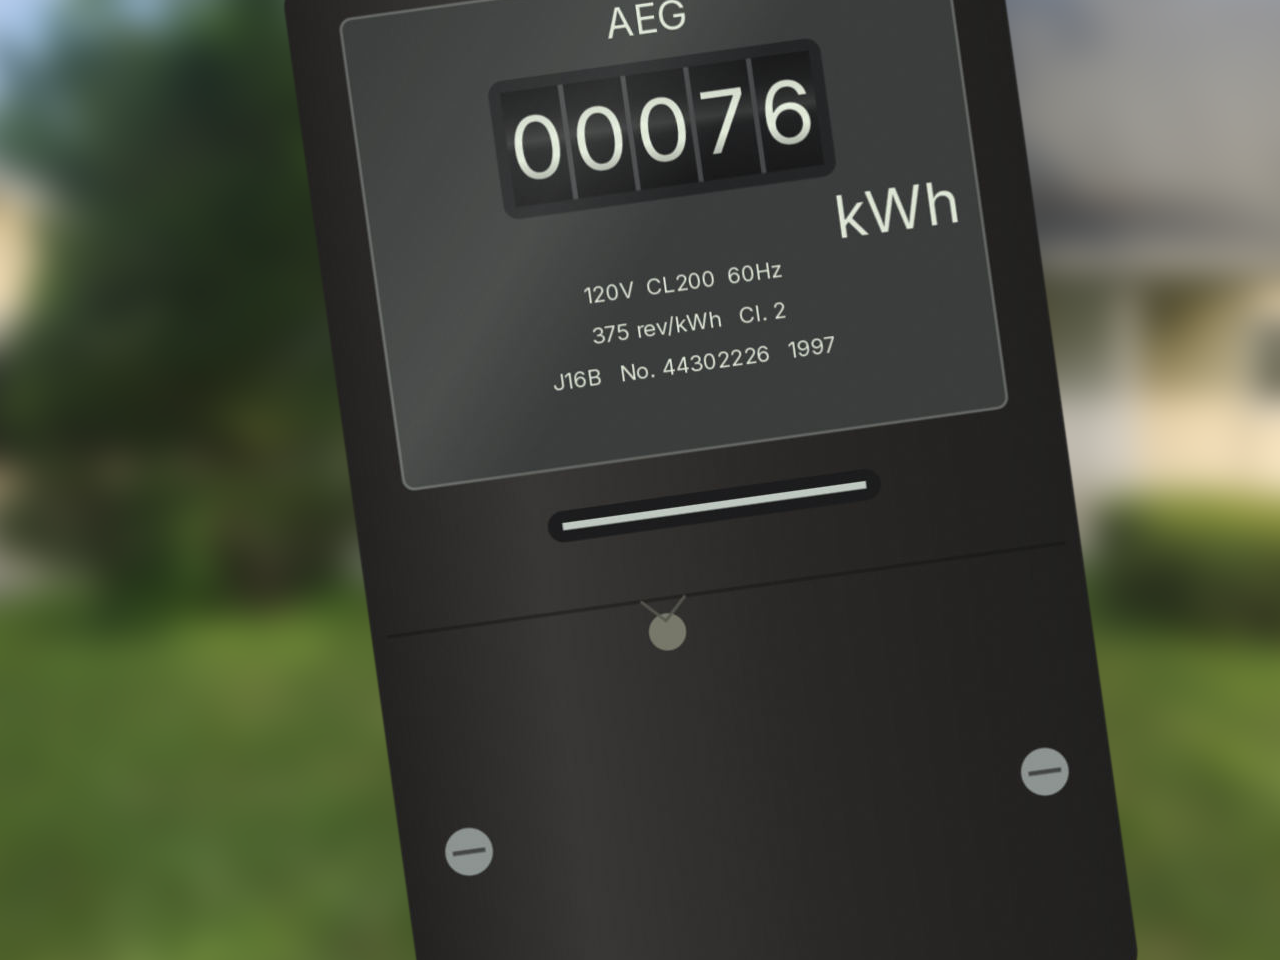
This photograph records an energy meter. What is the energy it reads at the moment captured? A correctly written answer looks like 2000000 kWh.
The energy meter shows 76 kWh
